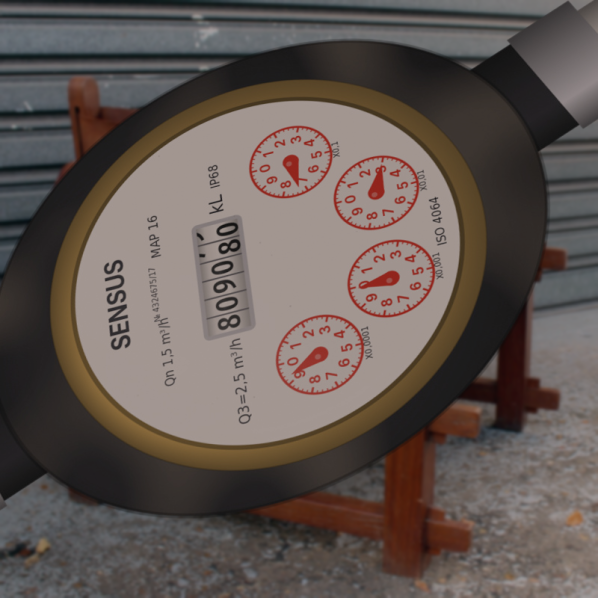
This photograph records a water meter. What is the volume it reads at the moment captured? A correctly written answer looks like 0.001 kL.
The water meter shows 809079.7299 kL
